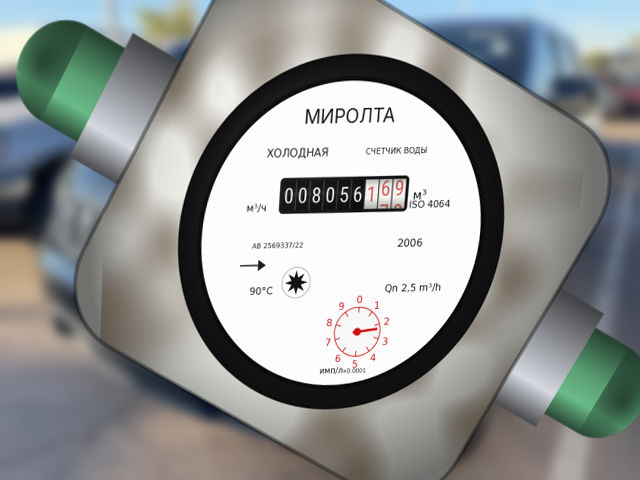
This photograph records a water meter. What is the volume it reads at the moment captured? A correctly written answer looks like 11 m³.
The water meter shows 8056.1692 m³
